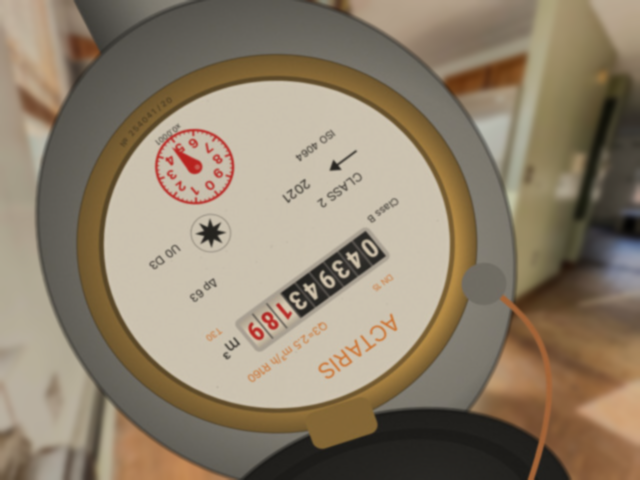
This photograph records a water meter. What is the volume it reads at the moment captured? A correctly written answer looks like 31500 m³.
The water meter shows 43943.1894 m³
